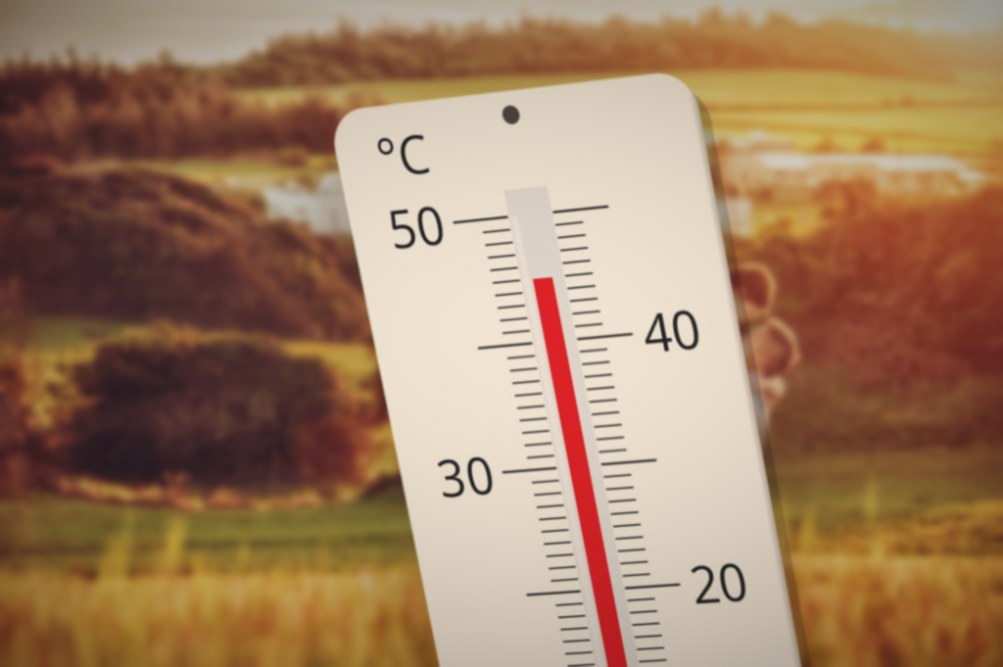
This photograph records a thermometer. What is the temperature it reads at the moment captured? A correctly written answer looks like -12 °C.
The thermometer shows 45 °C
